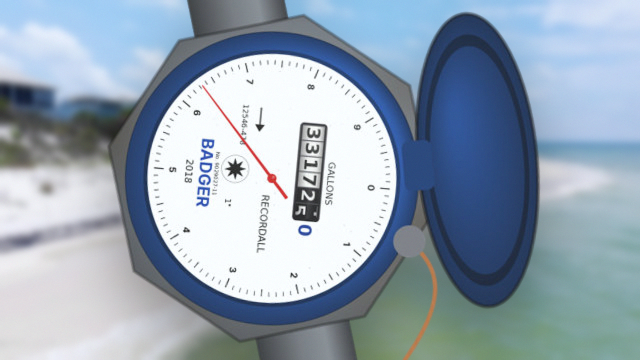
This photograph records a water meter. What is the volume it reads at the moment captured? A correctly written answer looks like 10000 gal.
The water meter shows 3317246.3 gal
